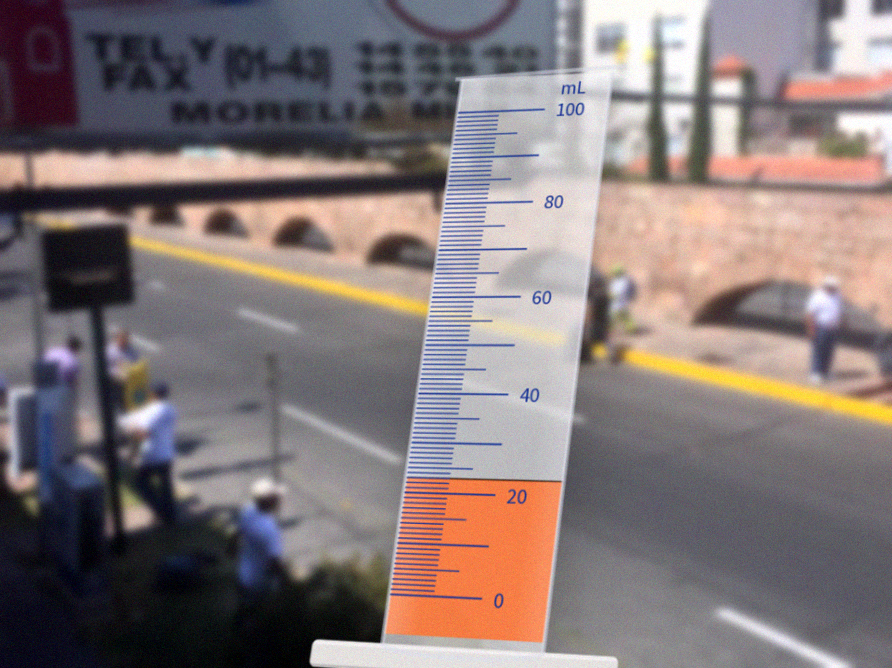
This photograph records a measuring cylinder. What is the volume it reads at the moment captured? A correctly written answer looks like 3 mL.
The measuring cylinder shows 23 mL
